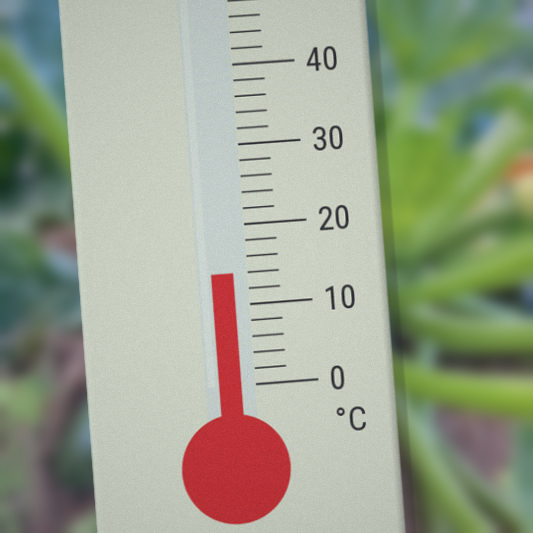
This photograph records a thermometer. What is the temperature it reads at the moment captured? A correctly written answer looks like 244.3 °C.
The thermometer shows 14 °C
